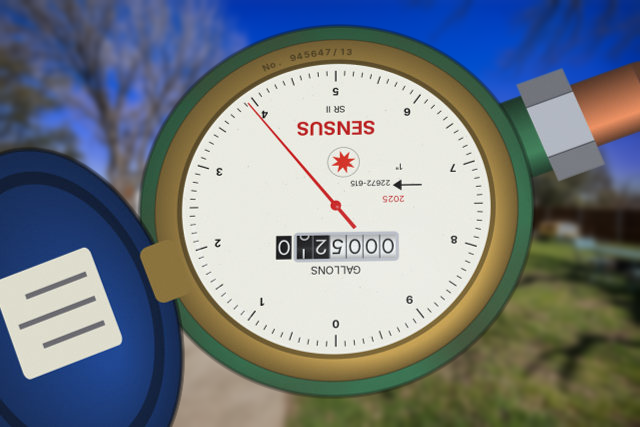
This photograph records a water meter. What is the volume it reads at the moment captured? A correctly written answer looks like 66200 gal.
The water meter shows 5213.9 gal
